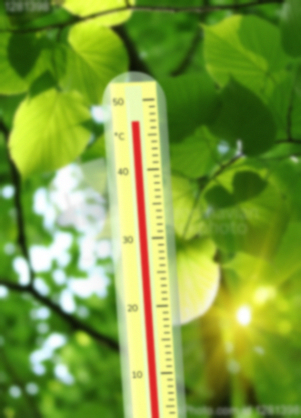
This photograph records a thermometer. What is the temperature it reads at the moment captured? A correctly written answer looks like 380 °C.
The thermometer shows 47 °C
